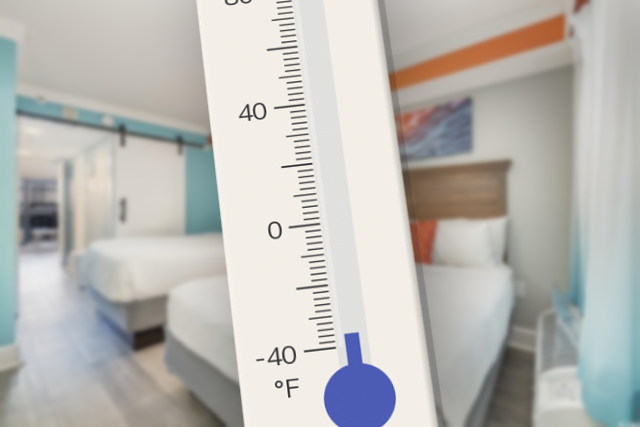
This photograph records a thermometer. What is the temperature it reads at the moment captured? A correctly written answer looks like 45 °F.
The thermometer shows -36 °F
